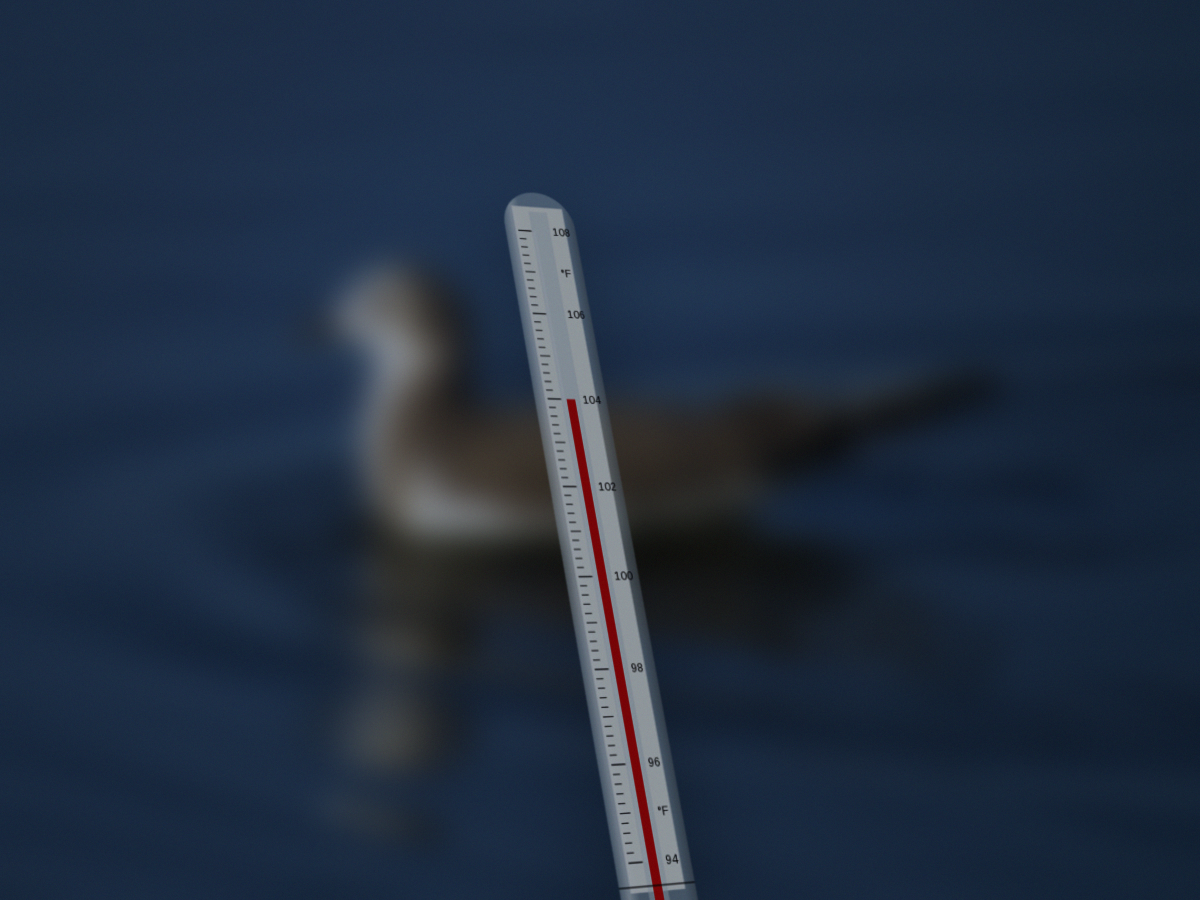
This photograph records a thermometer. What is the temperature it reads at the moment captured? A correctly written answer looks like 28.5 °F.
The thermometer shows 104 °F
